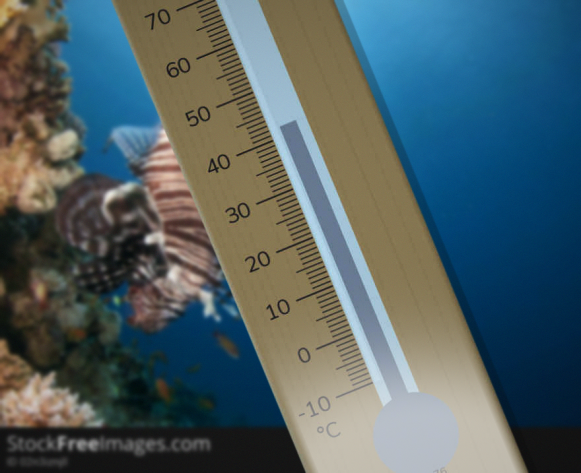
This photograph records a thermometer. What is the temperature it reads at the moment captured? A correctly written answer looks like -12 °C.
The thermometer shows 42 °C
